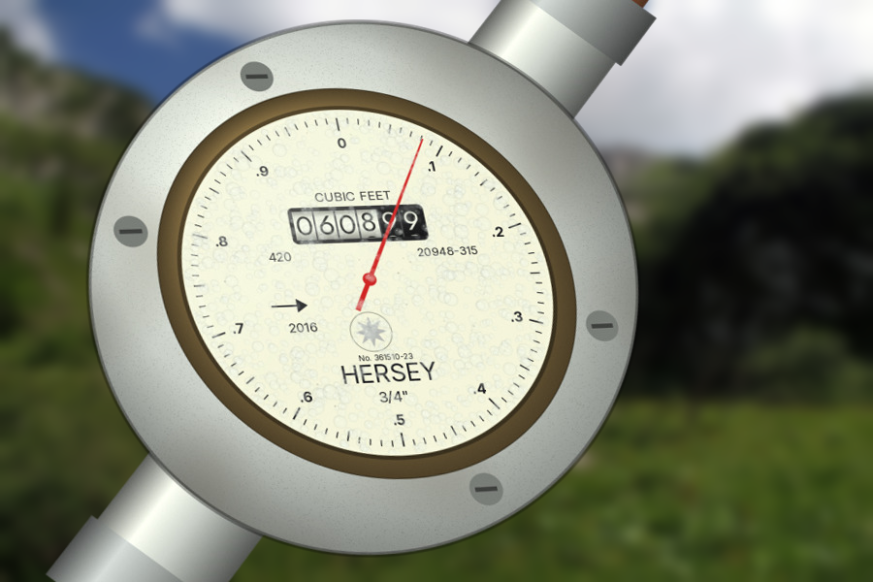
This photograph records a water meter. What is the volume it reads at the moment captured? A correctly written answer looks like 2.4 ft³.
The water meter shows 60899.08 ft³
